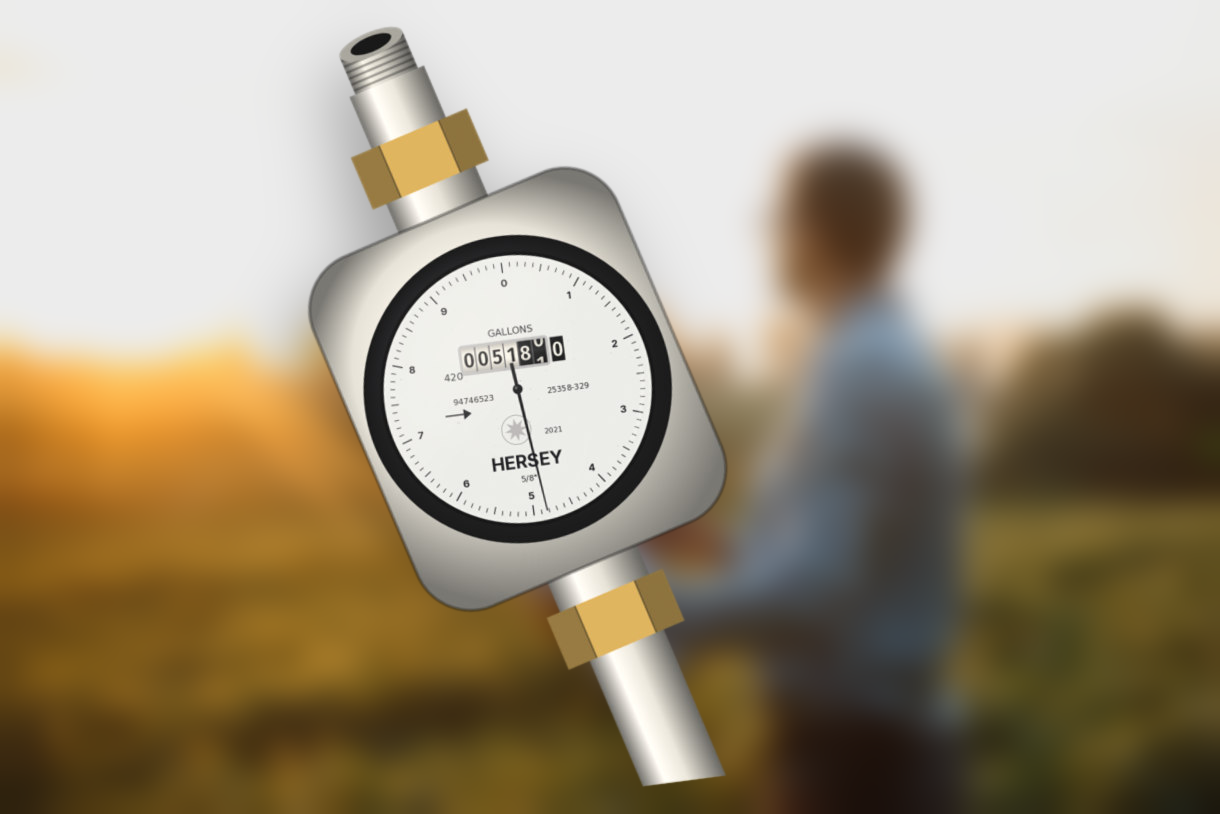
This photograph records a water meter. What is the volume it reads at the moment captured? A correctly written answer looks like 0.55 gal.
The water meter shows 51804.8 gal
